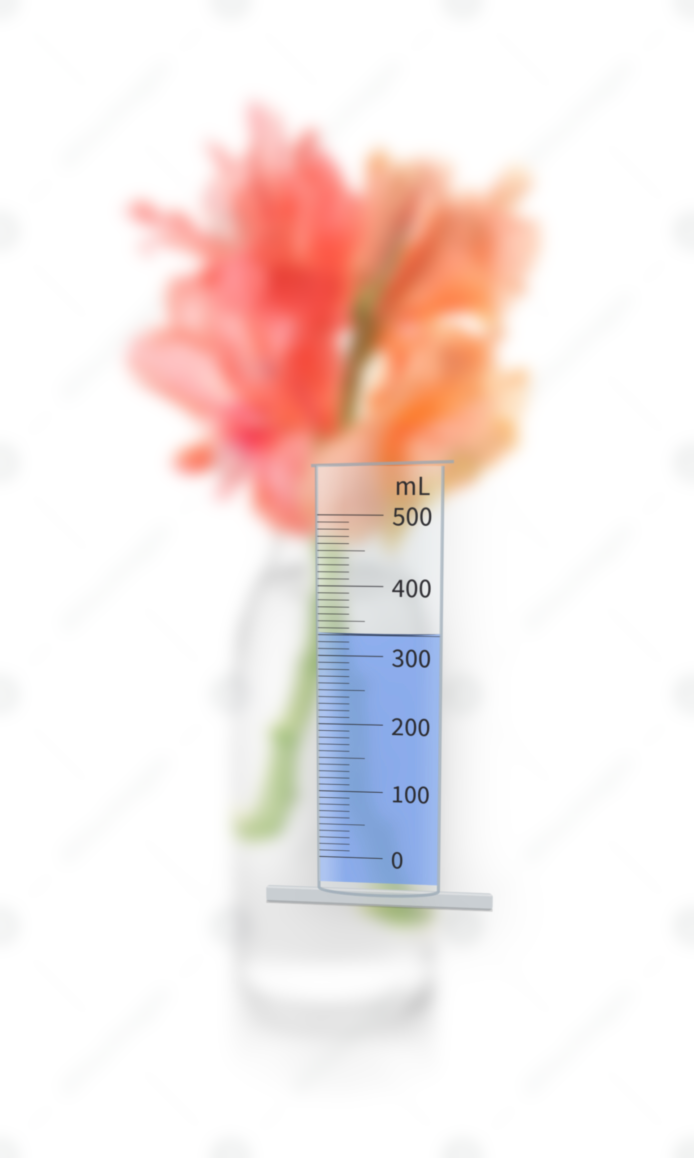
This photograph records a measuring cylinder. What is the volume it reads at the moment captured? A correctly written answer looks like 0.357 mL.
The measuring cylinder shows 330 mL
